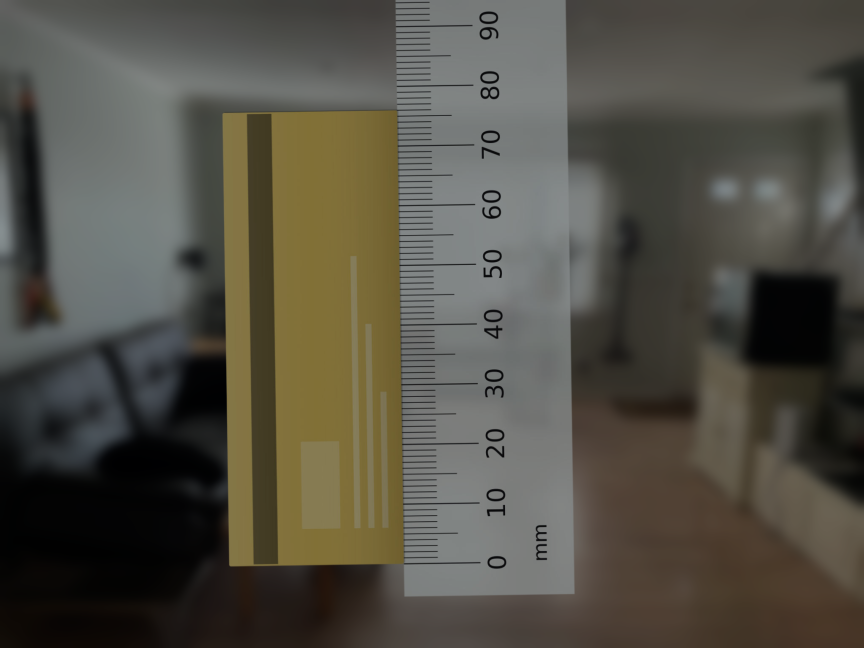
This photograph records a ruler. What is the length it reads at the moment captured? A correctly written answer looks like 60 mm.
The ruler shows 76 mm
